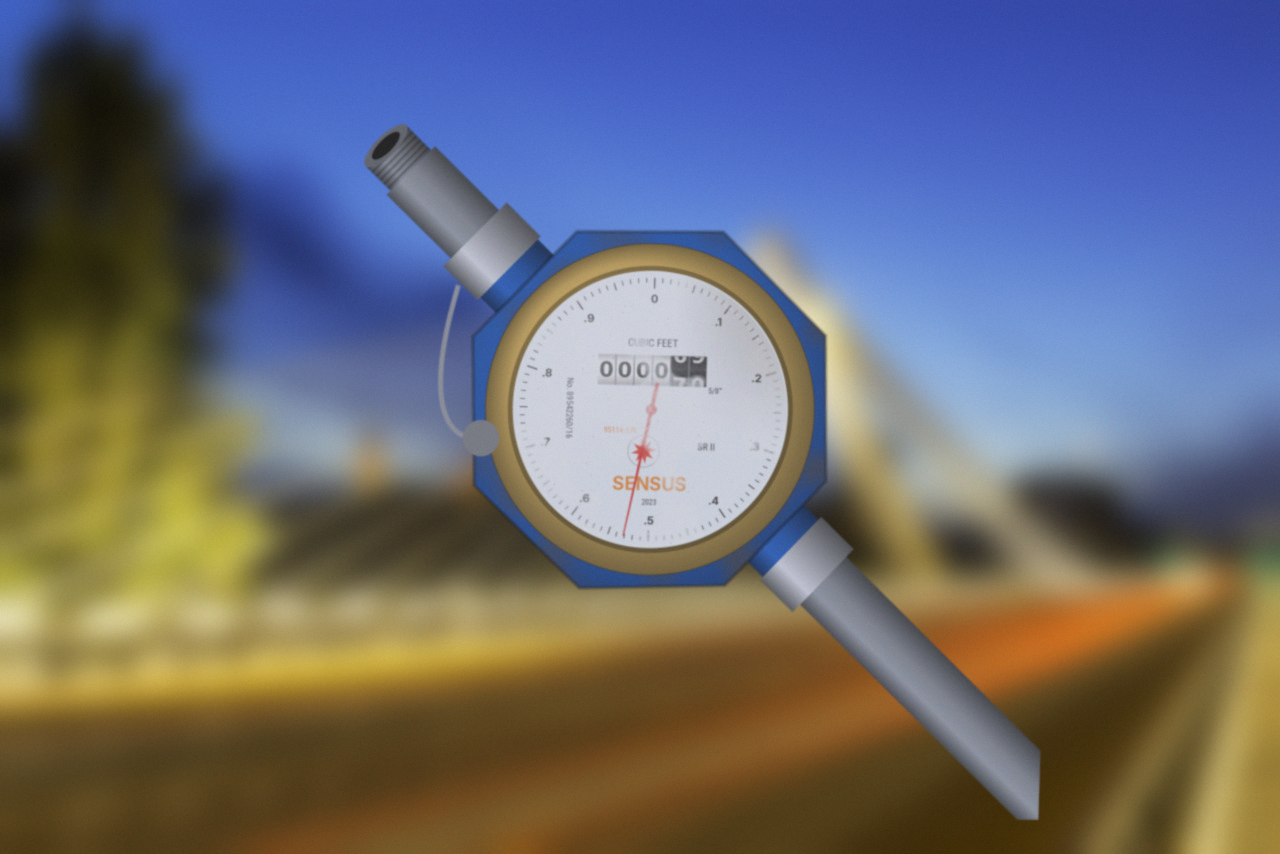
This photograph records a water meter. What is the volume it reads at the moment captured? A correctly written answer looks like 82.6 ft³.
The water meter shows 69.53 ft³
